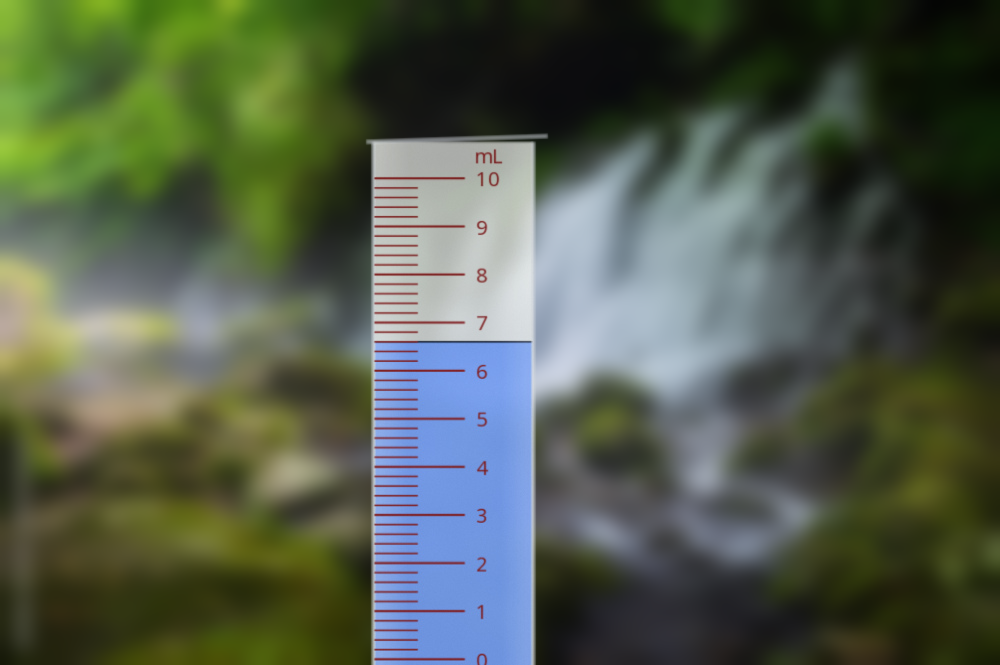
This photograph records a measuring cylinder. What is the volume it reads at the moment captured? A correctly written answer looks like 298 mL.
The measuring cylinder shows 6.6 mL
